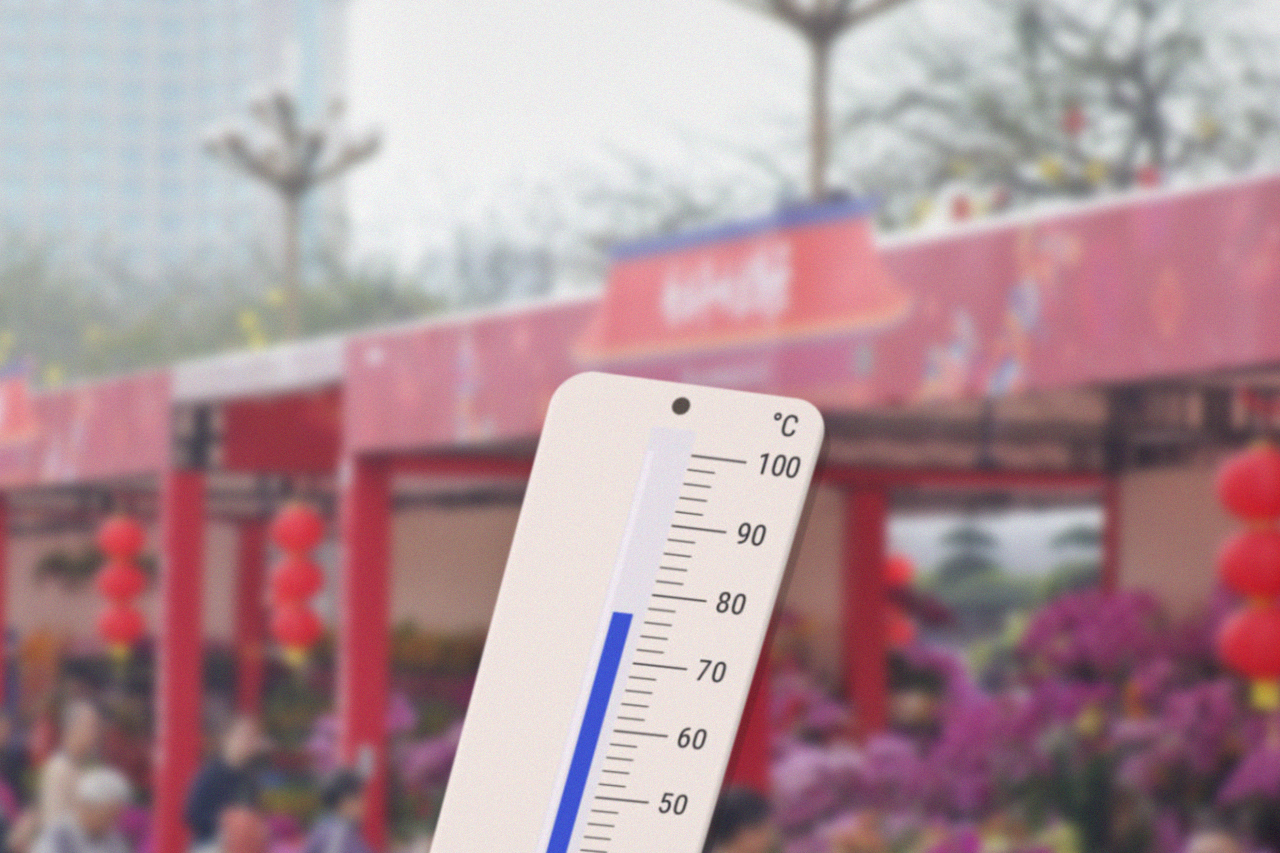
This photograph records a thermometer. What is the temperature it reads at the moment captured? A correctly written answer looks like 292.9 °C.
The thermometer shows 77 °C
